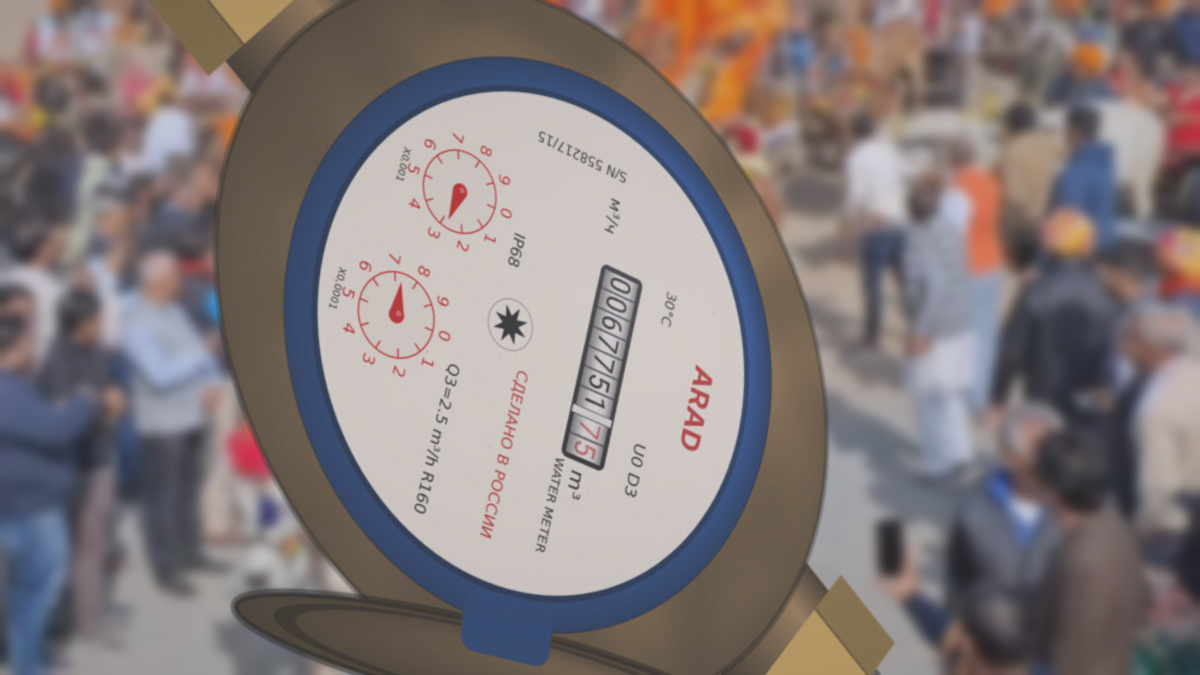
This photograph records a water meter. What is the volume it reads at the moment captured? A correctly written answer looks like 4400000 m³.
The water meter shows 67751.7527 m³
